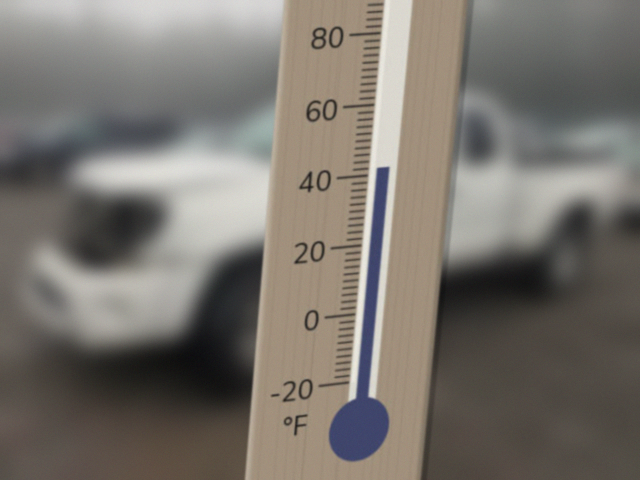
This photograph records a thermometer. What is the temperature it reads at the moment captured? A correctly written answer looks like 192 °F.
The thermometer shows 42 °F
